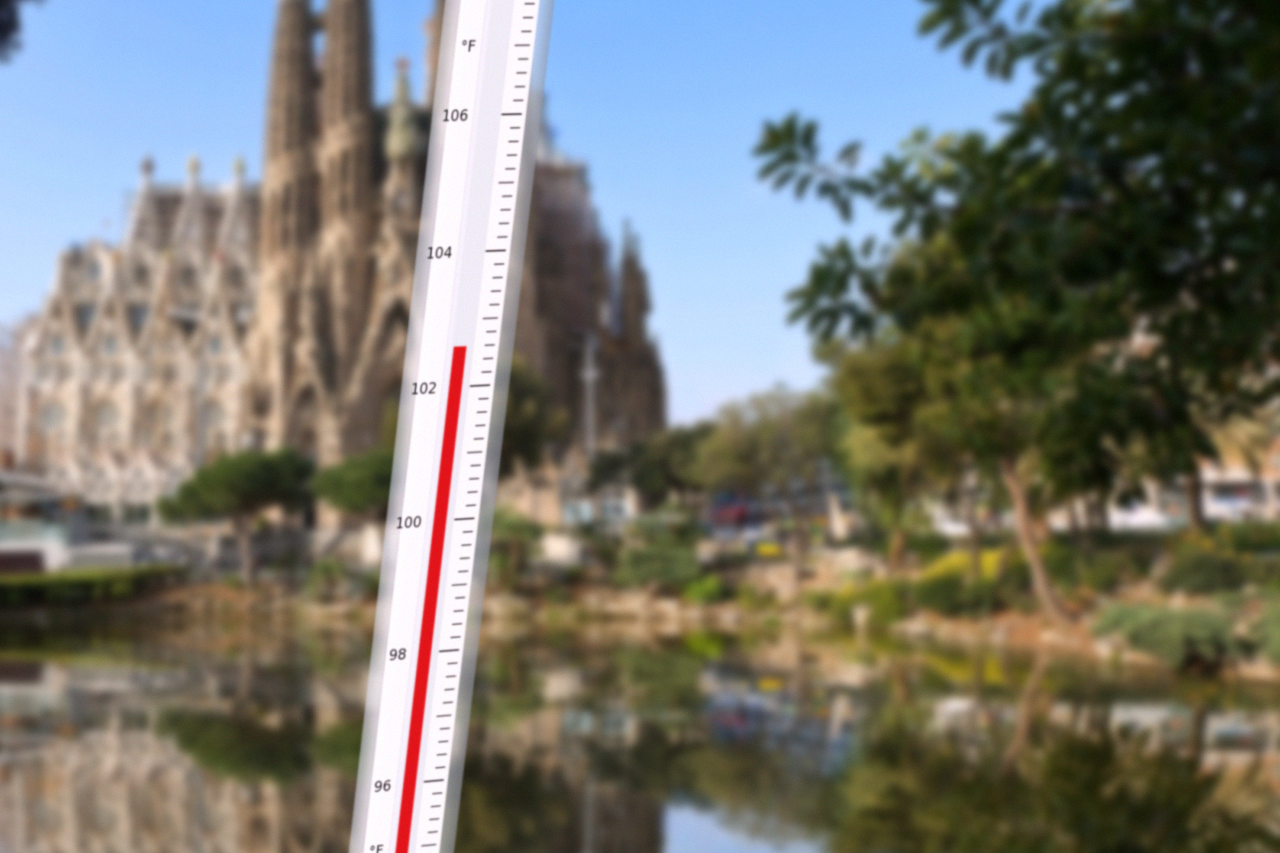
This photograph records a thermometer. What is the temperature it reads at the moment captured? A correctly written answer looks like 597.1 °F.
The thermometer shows 102.6 °F
